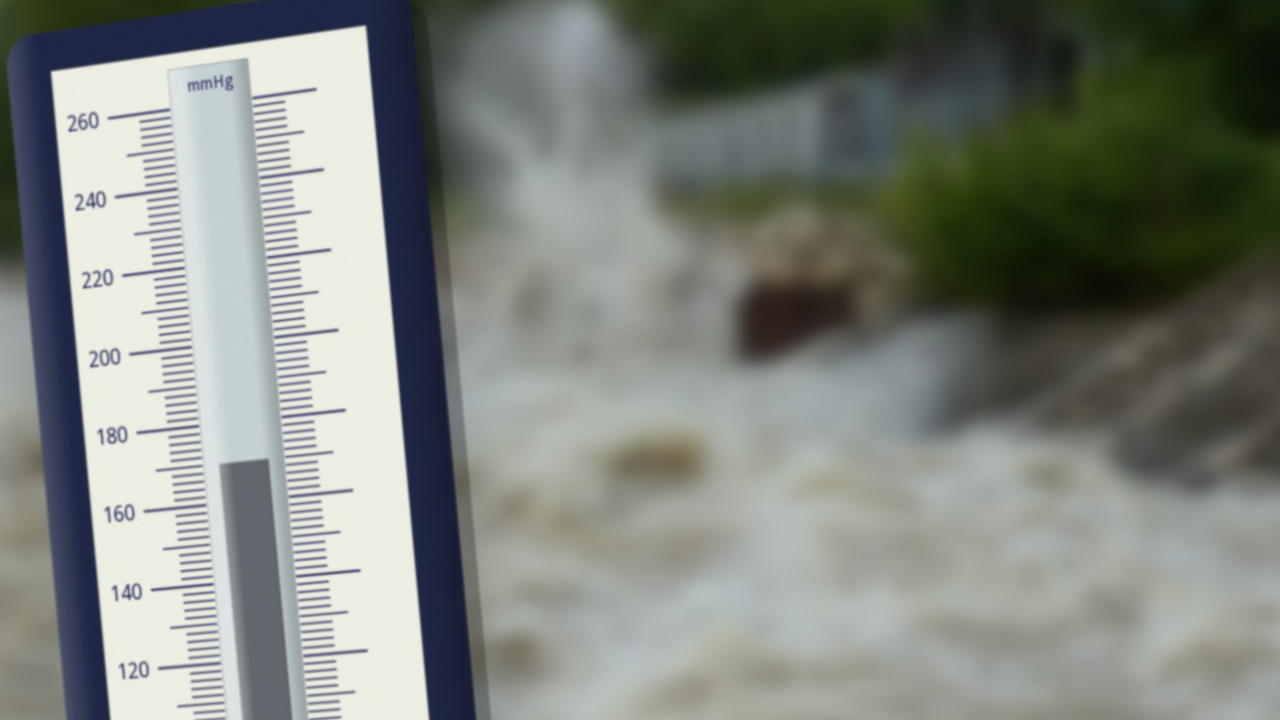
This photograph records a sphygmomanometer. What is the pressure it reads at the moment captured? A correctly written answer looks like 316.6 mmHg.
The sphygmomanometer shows 170 mmHg
